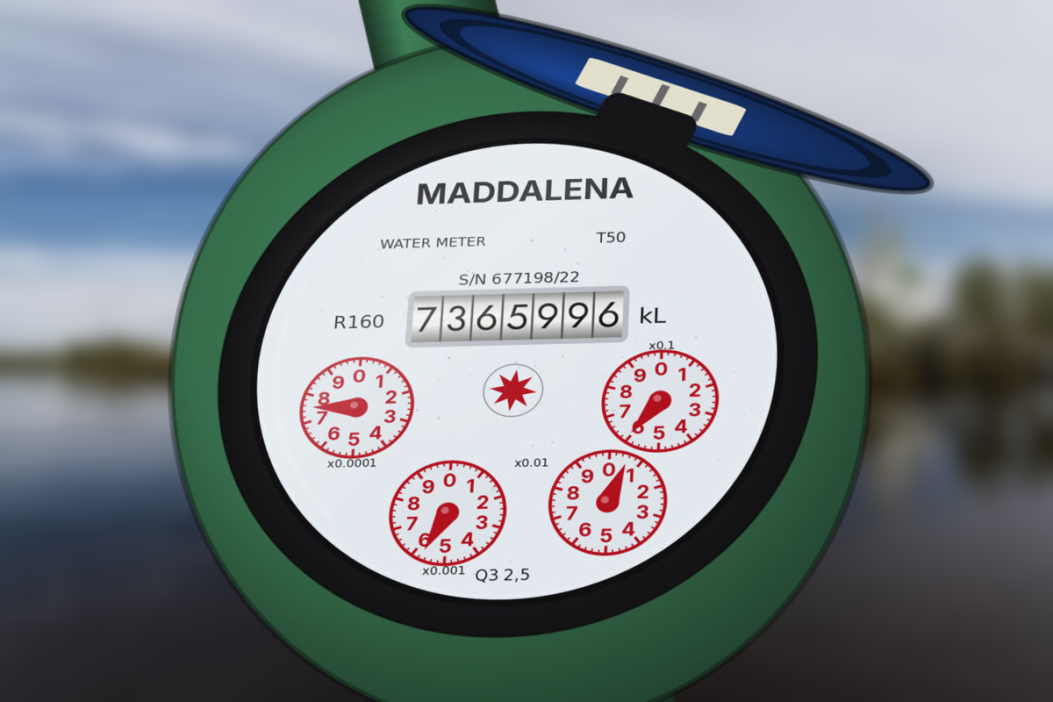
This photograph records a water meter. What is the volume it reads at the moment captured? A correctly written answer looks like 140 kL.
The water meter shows 7365996.6057 kL
